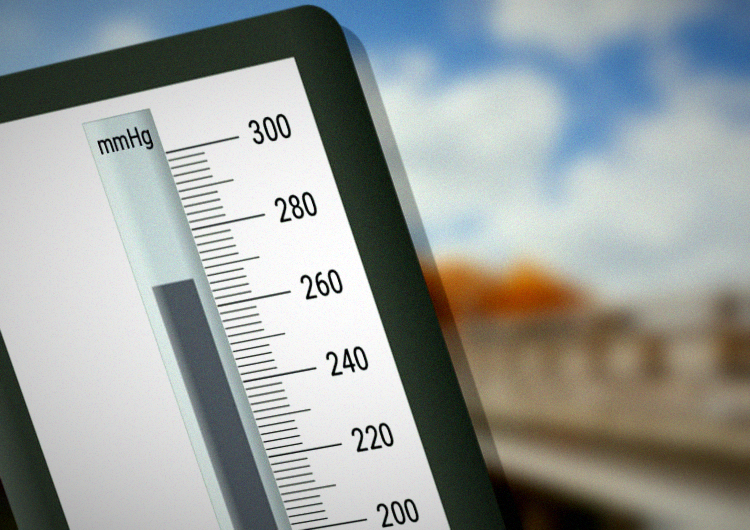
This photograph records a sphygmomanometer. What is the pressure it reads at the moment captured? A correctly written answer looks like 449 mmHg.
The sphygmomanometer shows 268 mmHg
